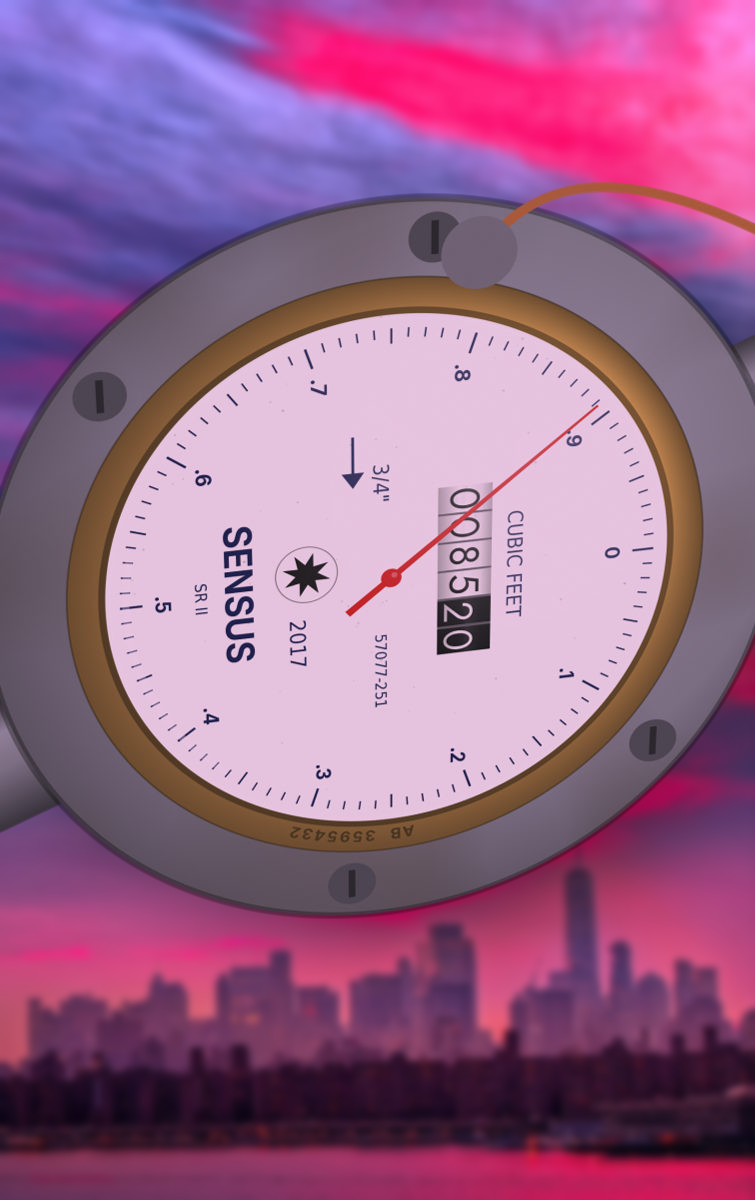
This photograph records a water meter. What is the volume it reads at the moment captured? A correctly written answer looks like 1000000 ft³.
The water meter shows 8519.89 ft³
